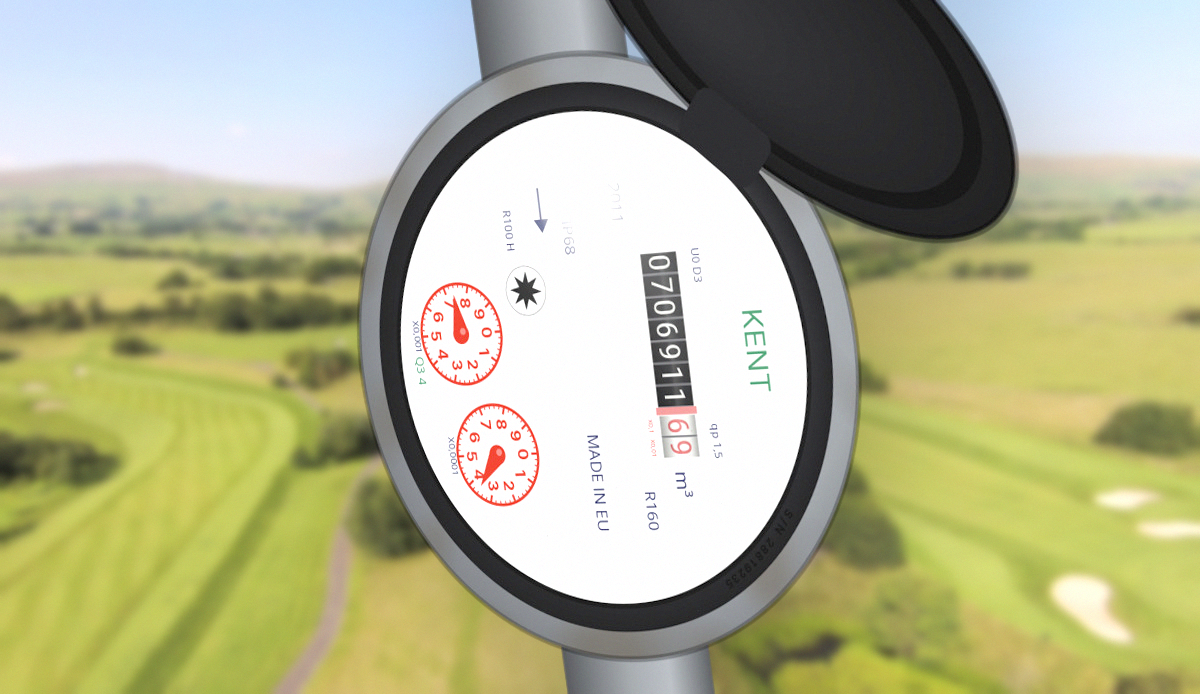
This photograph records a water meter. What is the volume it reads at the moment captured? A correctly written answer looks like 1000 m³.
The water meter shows 706911.6973 m³
